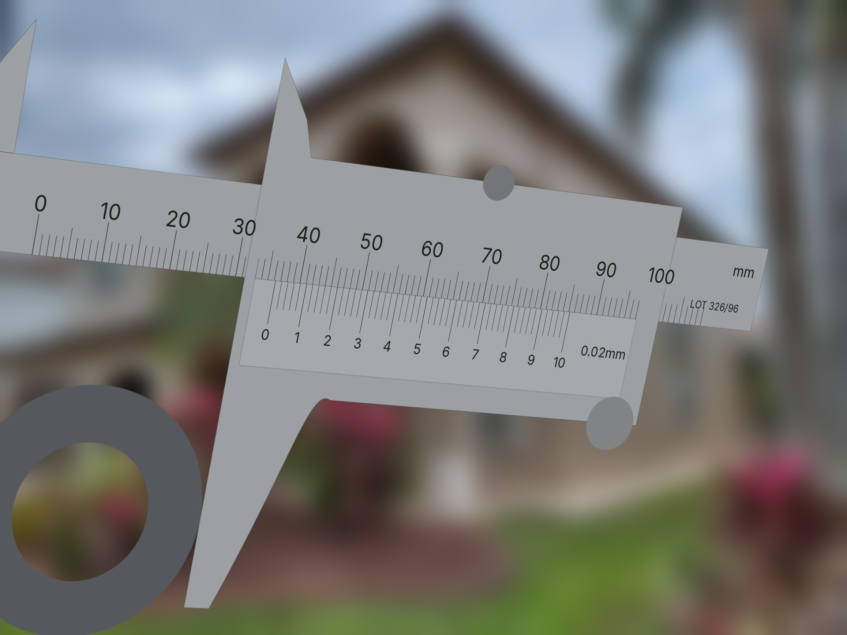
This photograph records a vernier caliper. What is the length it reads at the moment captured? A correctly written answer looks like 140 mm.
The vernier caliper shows 36.2 mm
